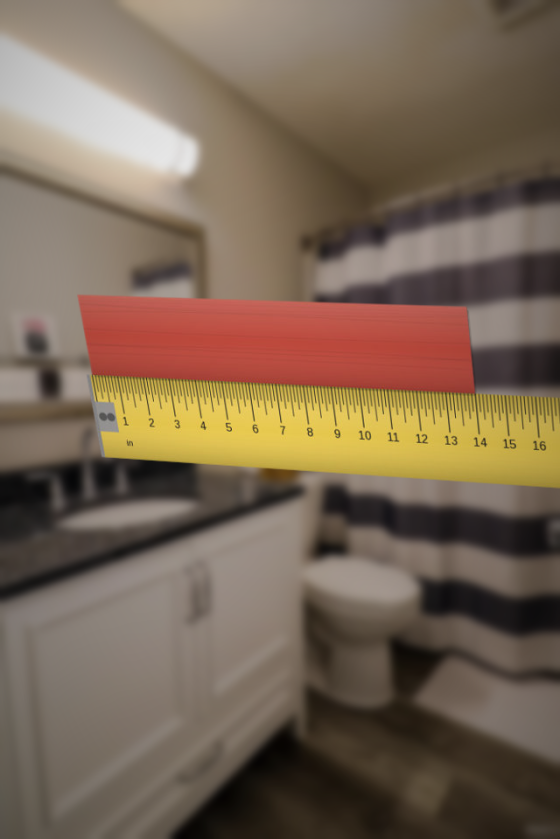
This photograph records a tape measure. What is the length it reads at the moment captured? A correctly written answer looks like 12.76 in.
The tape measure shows 14 in
